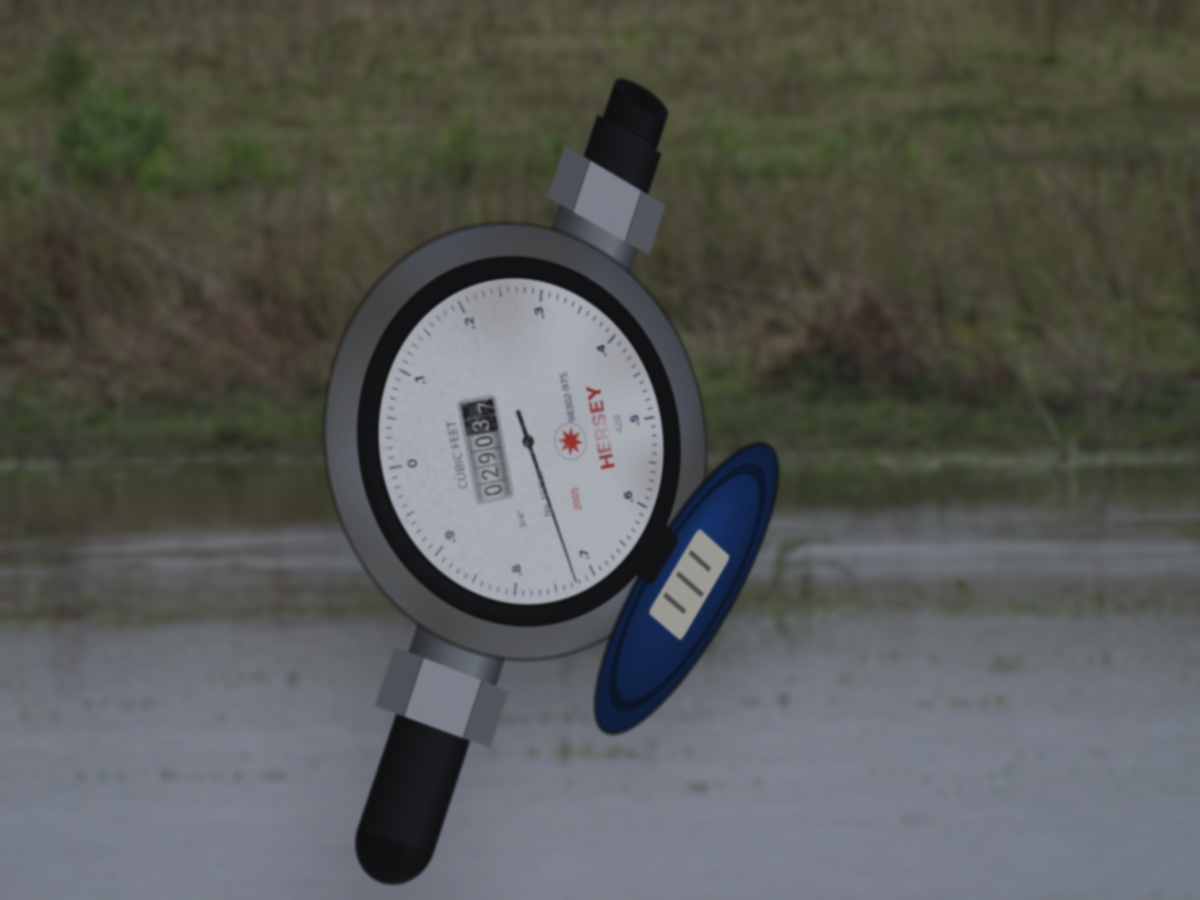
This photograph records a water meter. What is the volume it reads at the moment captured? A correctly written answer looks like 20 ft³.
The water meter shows 29036.72 ft³
